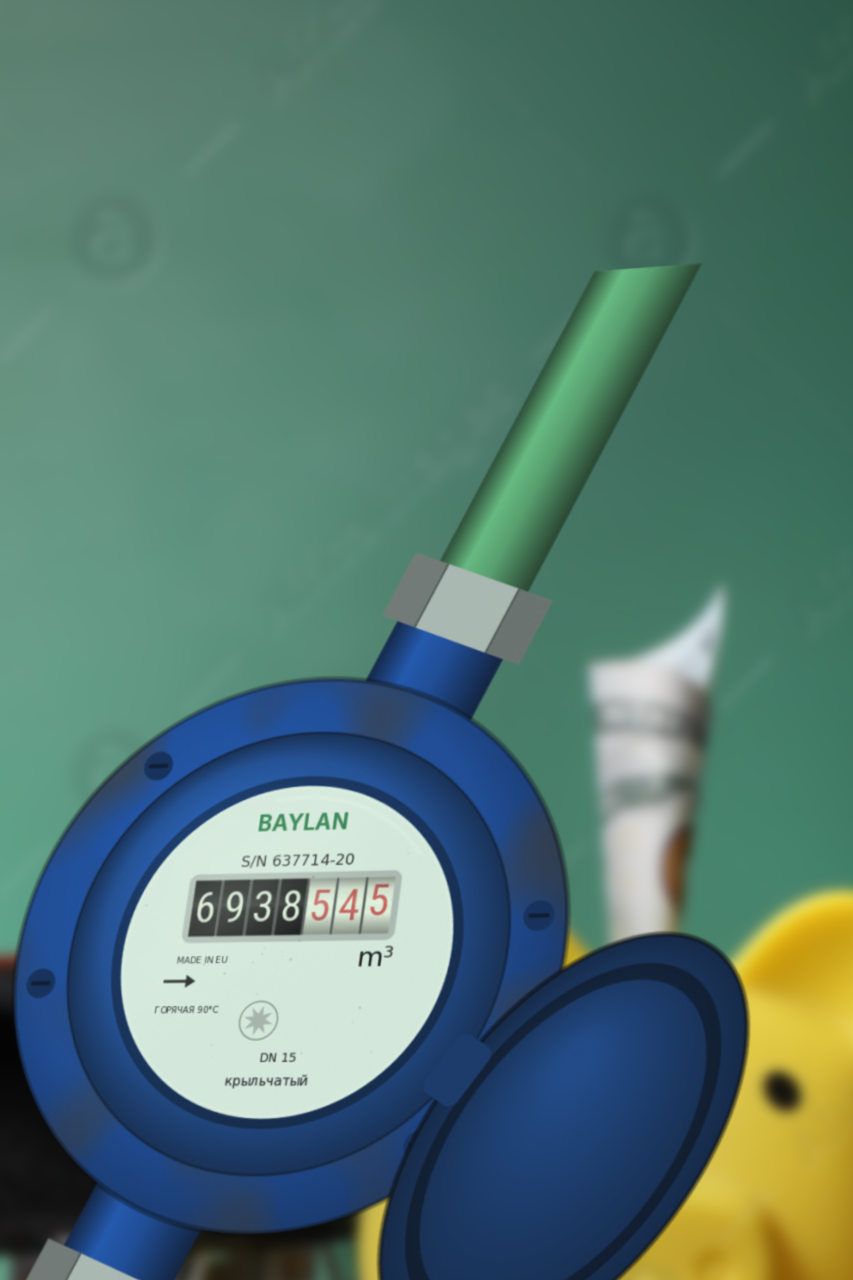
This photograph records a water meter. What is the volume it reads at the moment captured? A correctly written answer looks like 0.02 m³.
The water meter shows 6938.545 m³
